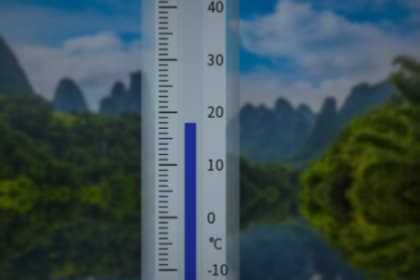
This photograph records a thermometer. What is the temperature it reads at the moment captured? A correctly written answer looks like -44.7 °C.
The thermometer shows 18 °C
